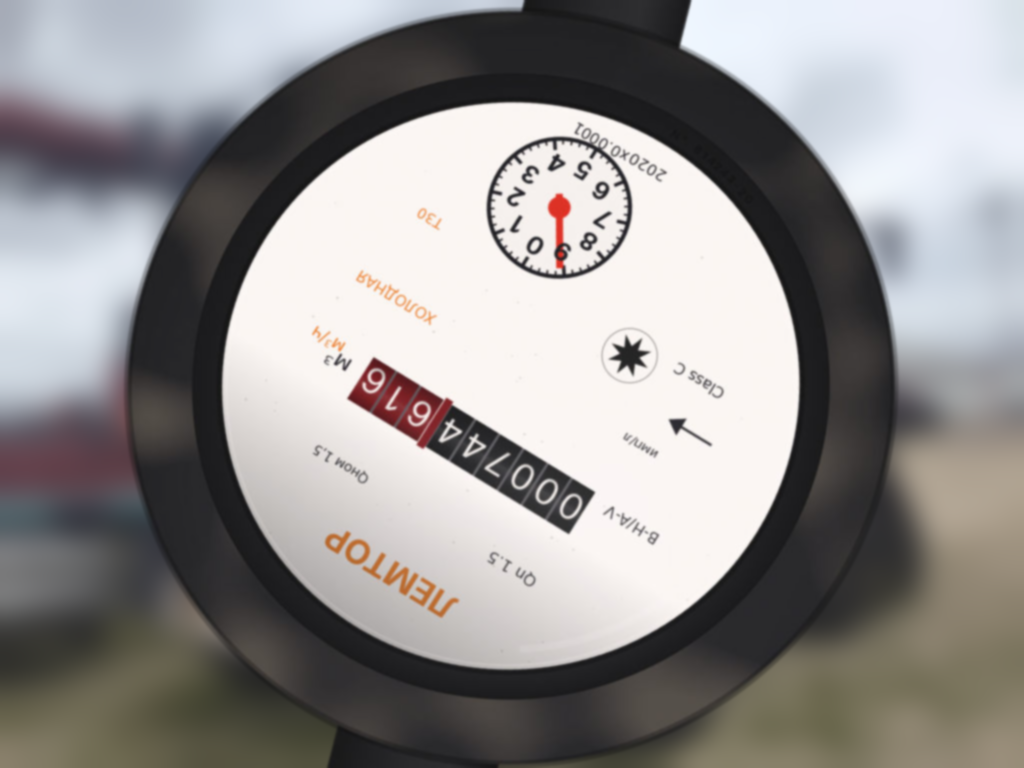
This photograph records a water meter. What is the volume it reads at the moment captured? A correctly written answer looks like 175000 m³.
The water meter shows 744.6159 m³
